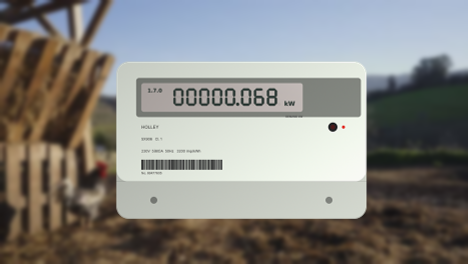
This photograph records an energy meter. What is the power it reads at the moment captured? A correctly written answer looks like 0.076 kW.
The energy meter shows 0.068 kW
